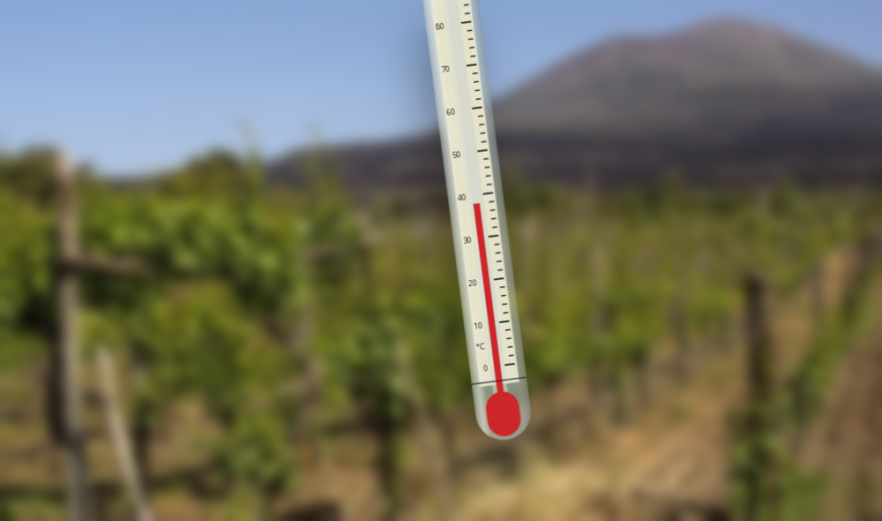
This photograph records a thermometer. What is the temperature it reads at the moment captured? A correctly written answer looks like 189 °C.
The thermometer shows 38 °C
